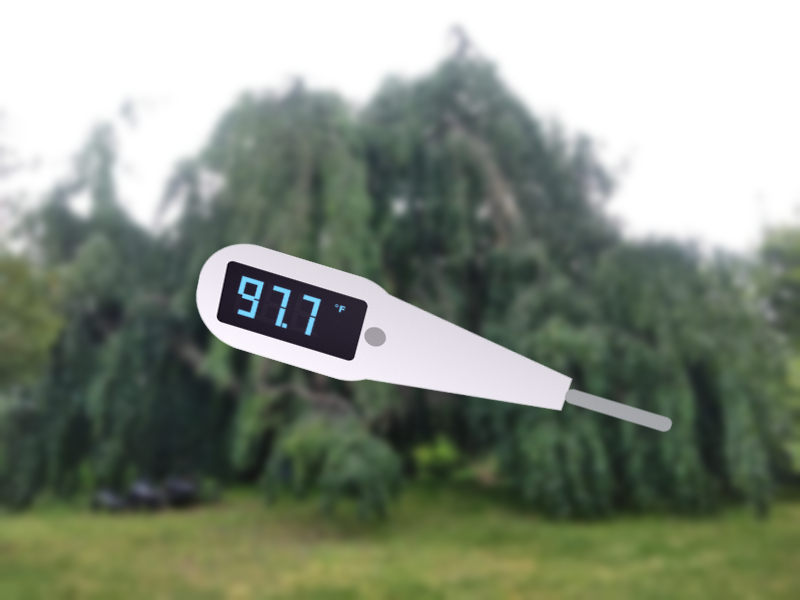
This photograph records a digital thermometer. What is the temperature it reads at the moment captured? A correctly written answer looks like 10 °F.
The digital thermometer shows 97.7 °F
